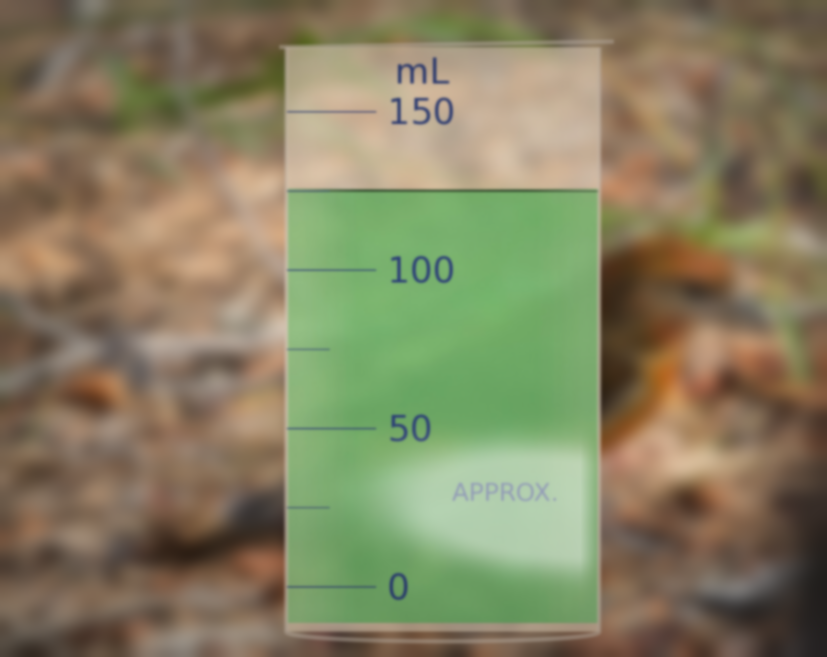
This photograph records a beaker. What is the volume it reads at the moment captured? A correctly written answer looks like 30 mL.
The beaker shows 125 mL
